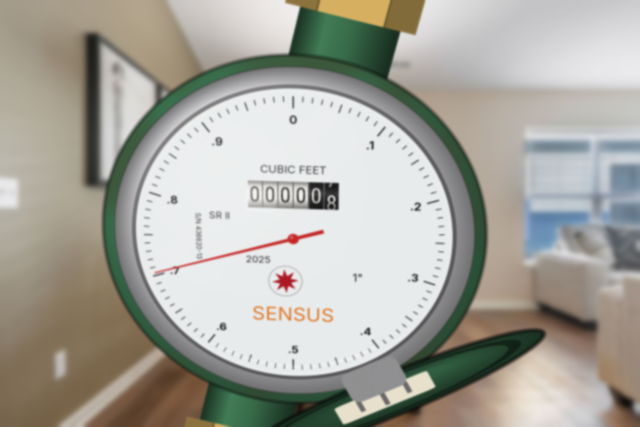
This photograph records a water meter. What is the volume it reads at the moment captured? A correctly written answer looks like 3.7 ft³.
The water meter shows 7.70 ft³
